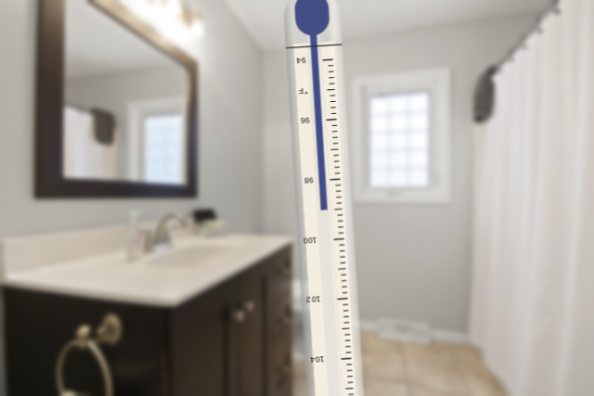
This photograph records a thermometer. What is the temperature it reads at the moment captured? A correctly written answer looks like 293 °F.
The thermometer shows 99 °F
